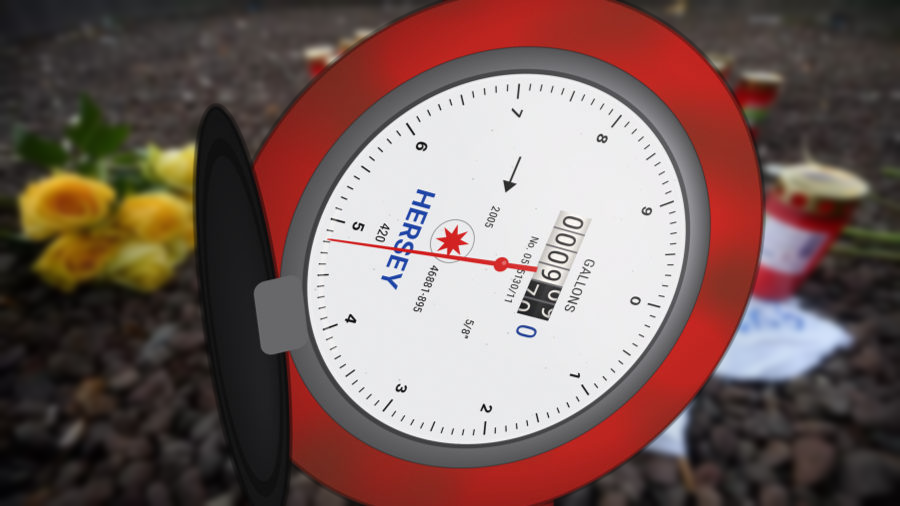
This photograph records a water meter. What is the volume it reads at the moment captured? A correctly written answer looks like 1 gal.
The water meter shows 9694.8 gal
